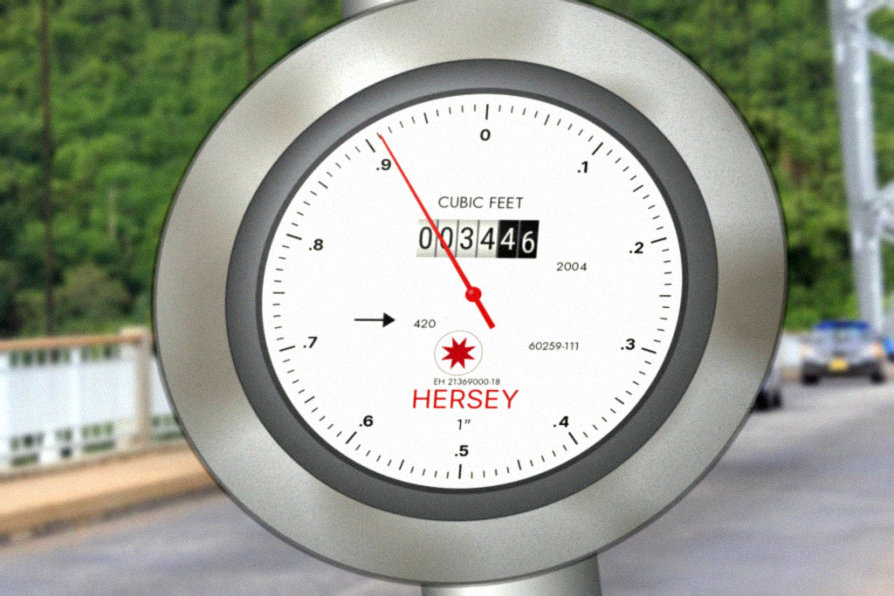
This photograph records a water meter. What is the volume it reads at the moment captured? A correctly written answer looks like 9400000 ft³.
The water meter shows 3445.91 ft³
